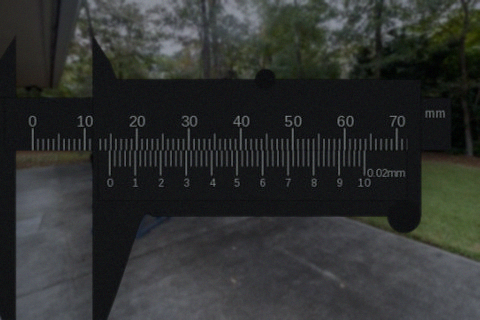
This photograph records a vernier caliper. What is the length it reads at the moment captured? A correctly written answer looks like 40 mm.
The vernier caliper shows 14.8 mm
